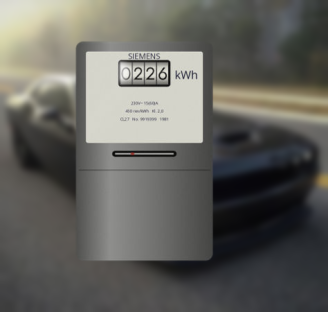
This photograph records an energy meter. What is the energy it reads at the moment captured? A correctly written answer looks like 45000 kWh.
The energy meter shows 226 kWh
